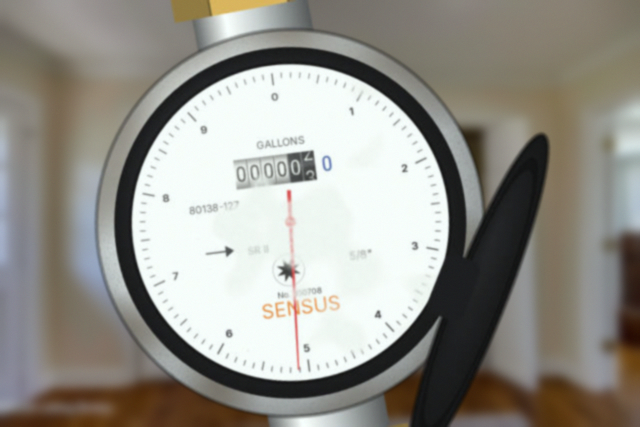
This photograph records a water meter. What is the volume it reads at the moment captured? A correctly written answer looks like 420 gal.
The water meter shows 25.1 gal
